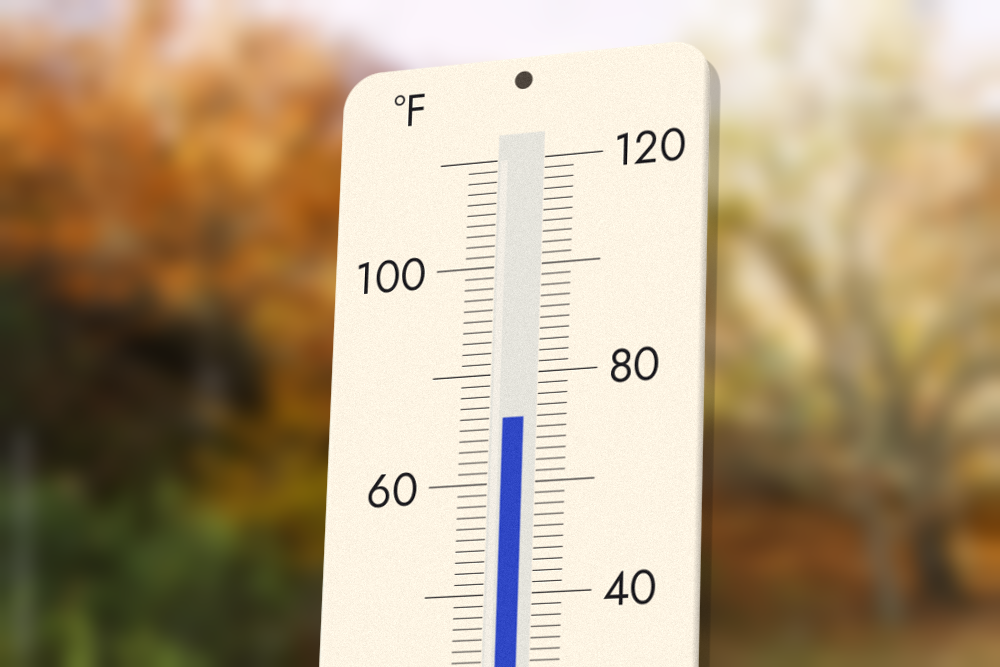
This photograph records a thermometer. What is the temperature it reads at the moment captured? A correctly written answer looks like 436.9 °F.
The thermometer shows 72 °F
